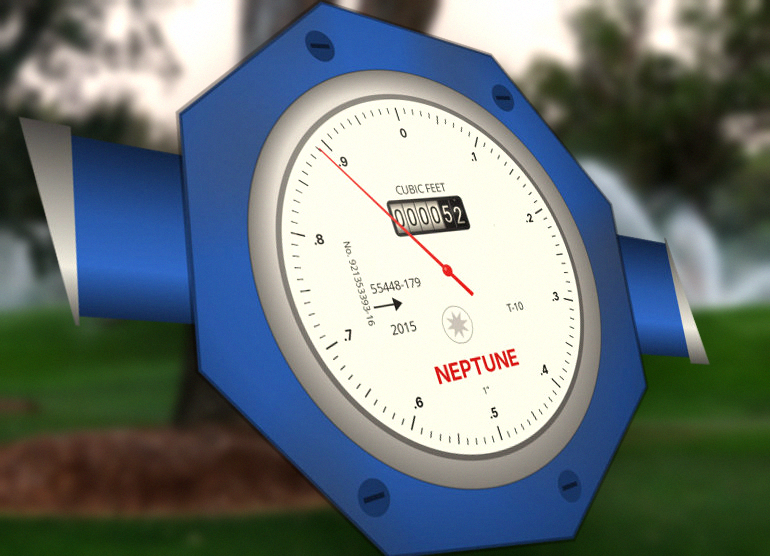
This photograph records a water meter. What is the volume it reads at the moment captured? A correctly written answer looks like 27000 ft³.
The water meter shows 51.89 ft³
